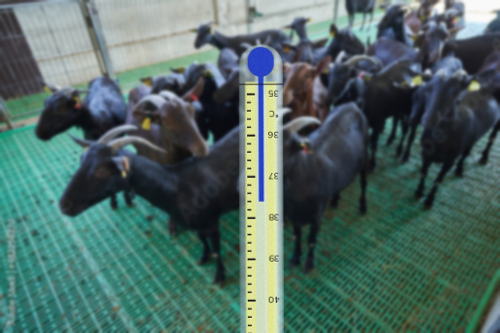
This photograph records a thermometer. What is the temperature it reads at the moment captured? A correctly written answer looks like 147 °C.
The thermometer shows 37.6 °C
